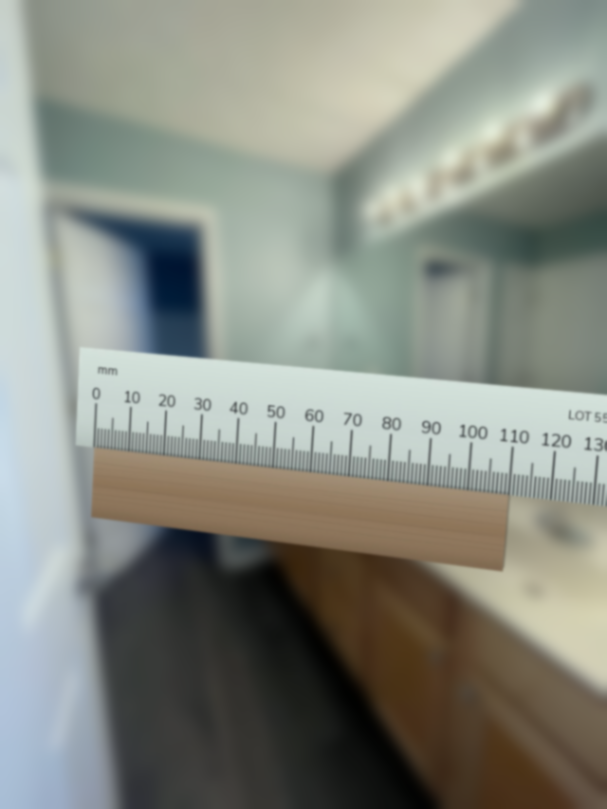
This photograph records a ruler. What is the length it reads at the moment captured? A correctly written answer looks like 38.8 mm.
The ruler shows 110 mm
